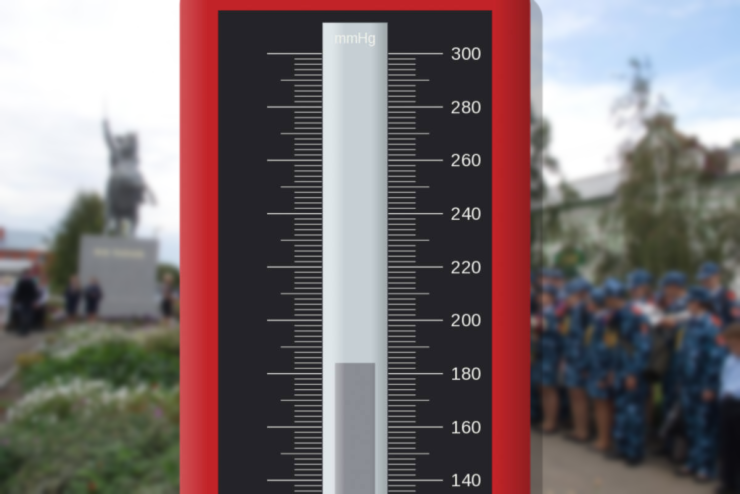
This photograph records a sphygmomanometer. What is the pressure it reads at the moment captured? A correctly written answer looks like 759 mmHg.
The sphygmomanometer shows 184 mmHg
